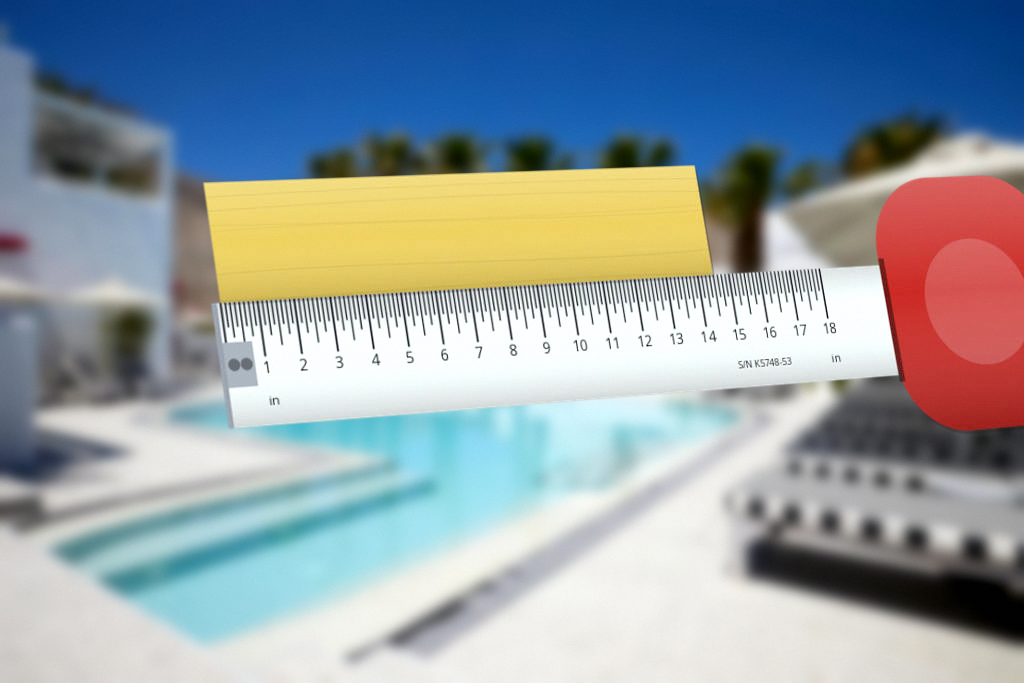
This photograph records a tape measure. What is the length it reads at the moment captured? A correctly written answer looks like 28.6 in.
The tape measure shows 14.5 in
